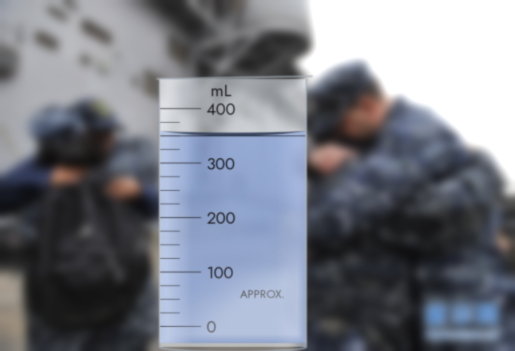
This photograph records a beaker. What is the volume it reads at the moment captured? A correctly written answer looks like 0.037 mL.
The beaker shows 350 mL
